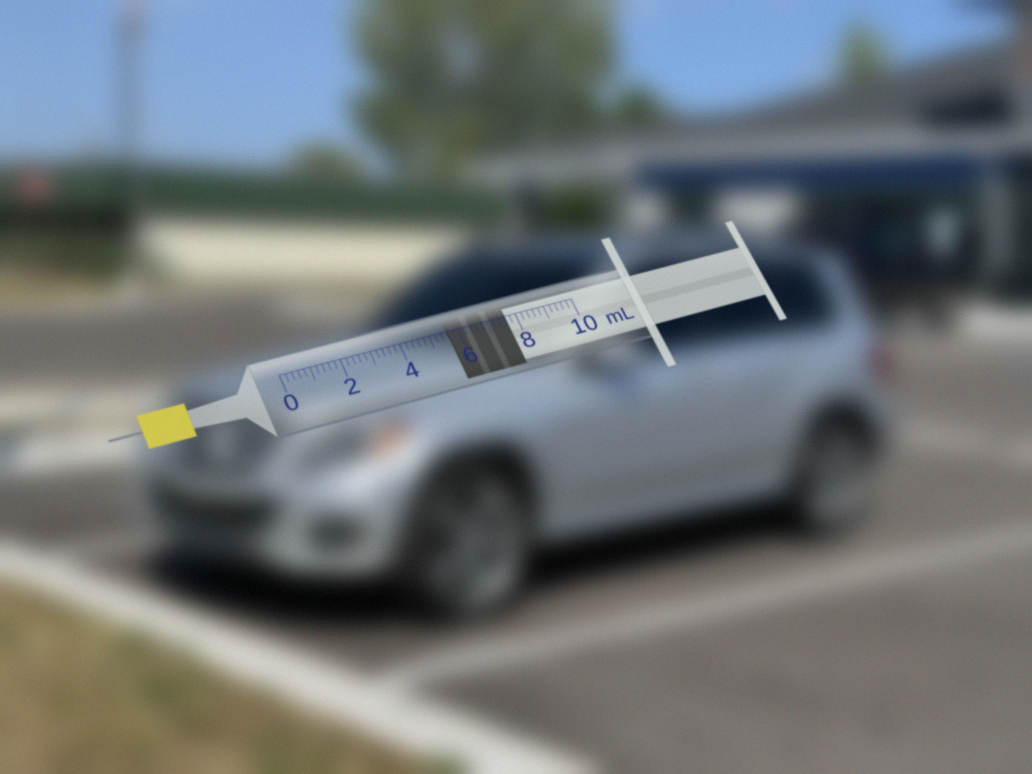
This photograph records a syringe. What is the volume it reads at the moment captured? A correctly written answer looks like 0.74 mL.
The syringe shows 5.6 mL
